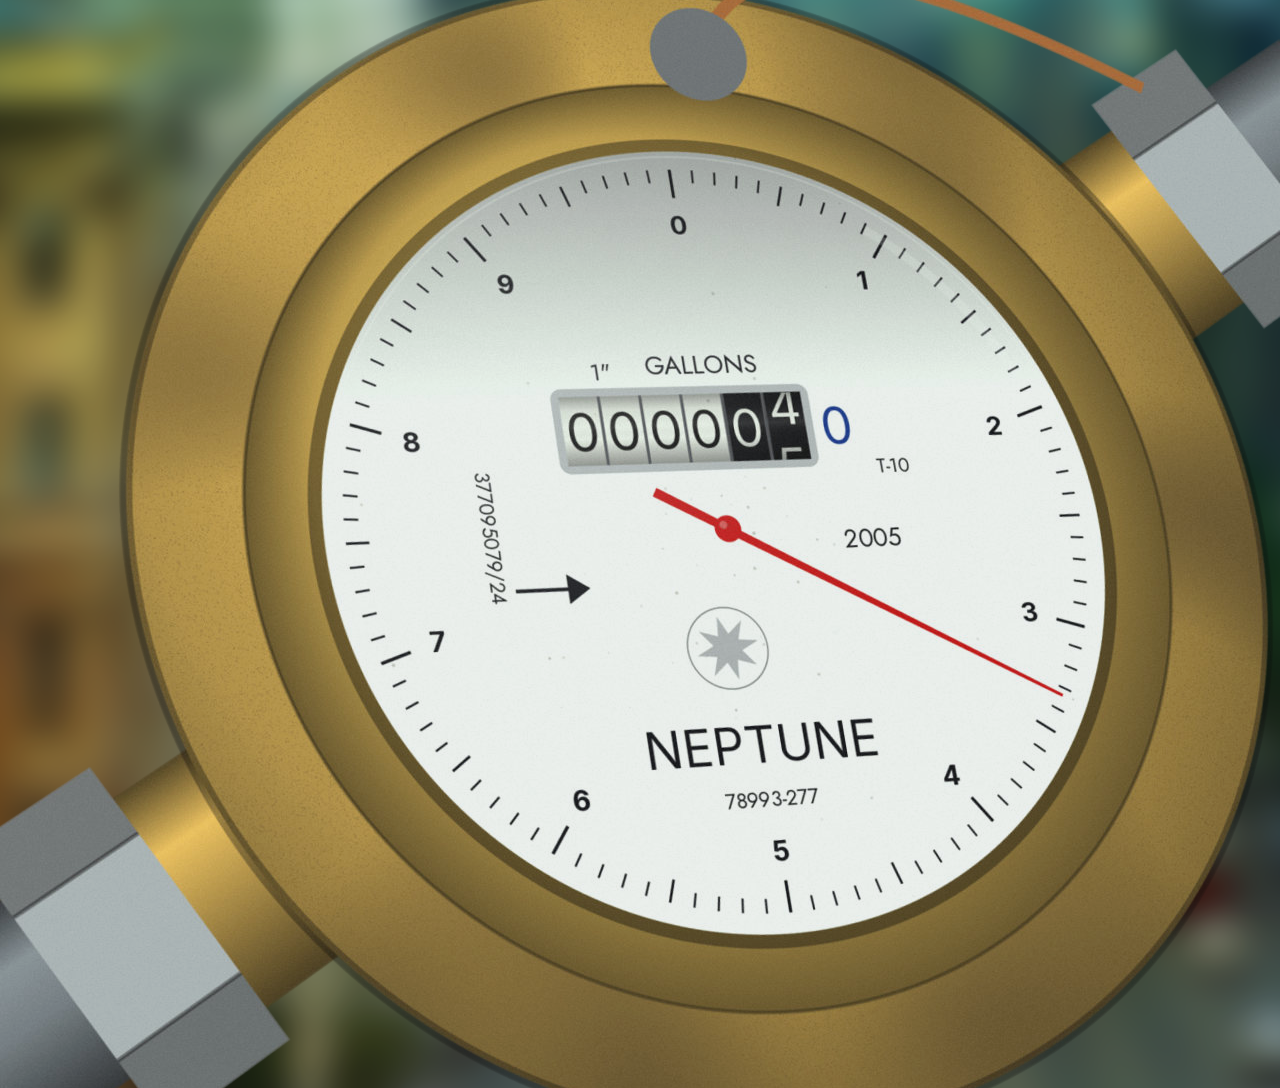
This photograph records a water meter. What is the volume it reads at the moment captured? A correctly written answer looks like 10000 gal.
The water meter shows 43.3 gal
